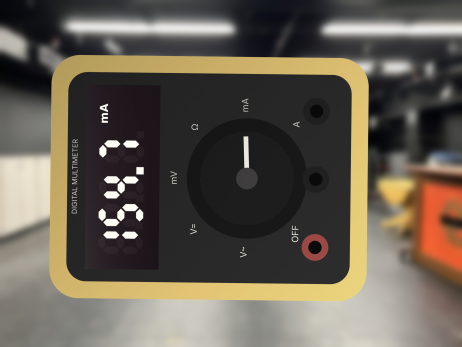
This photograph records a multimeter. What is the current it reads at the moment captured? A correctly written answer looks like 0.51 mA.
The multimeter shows 154.7 mA
